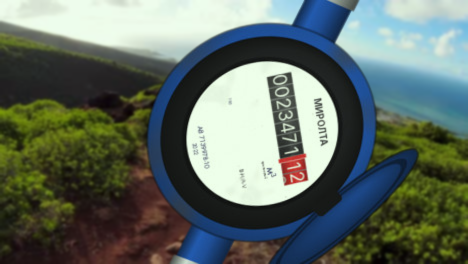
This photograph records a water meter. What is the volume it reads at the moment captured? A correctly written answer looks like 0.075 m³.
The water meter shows 23471.12 m³
